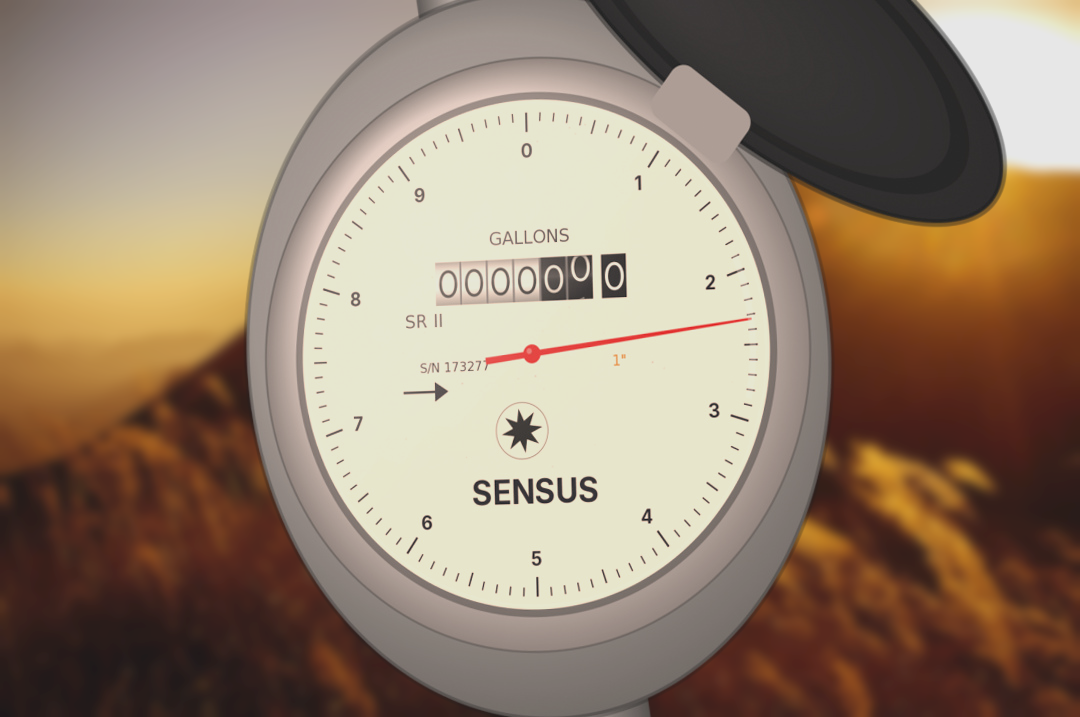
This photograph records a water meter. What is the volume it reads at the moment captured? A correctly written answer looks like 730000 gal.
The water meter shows 2.3 gal
